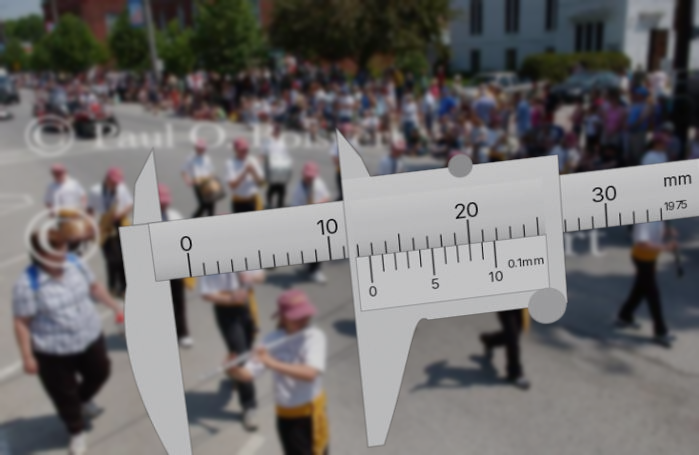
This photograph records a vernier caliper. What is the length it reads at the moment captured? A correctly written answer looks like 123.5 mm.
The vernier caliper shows 12.8 mm
